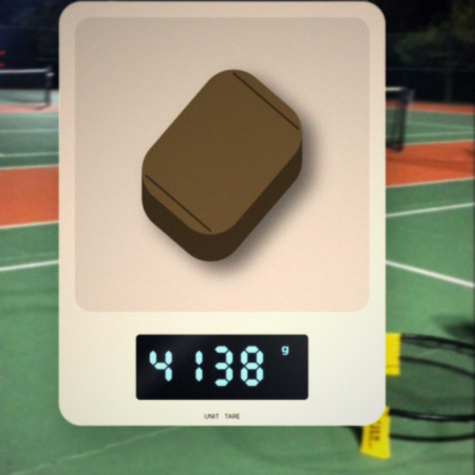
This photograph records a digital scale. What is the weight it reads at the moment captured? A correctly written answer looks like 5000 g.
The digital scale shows 4138 g
